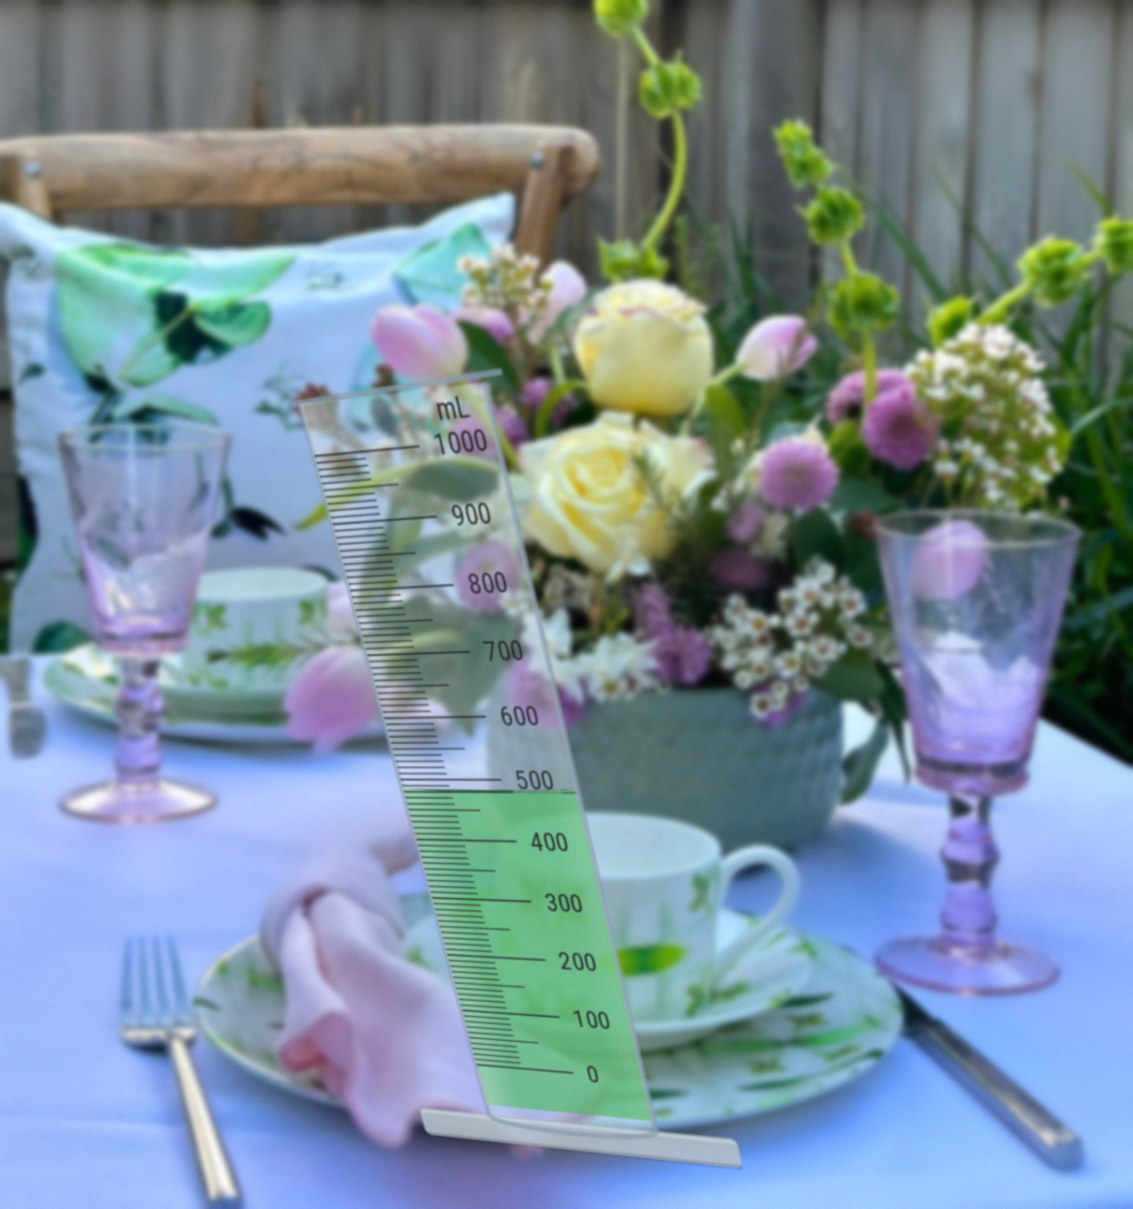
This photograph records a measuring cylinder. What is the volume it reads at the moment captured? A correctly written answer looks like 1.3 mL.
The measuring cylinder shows 480 mL
